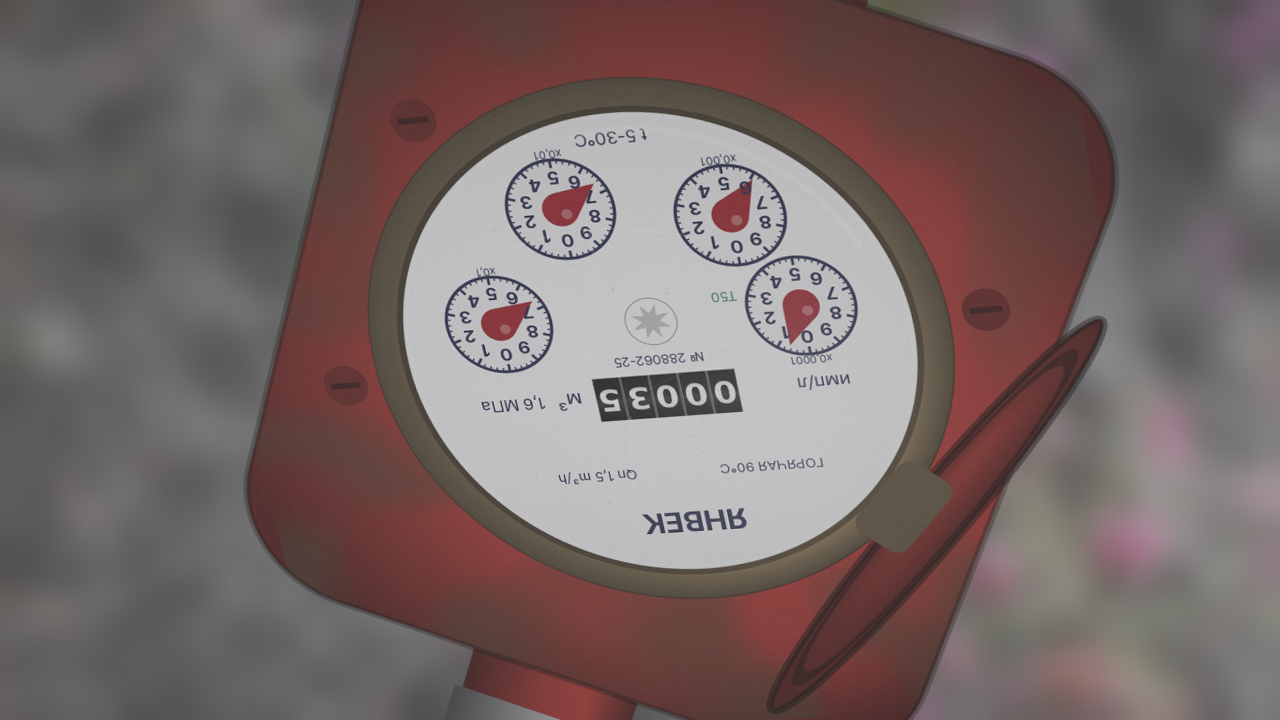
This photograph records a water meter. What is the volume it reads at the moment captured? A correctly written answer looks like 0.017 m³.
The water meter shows 35.6660 m³
